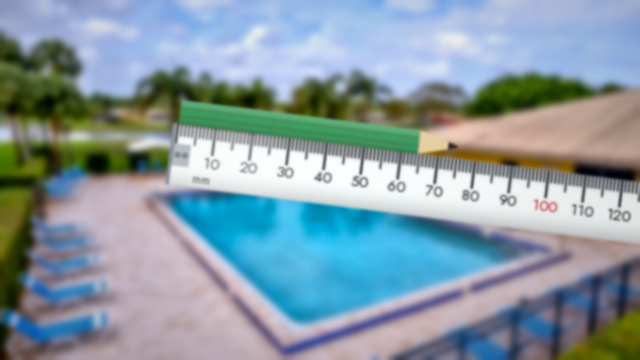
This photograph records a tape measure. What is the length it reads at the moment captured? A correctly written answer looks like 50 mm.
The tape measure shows 75 mm
